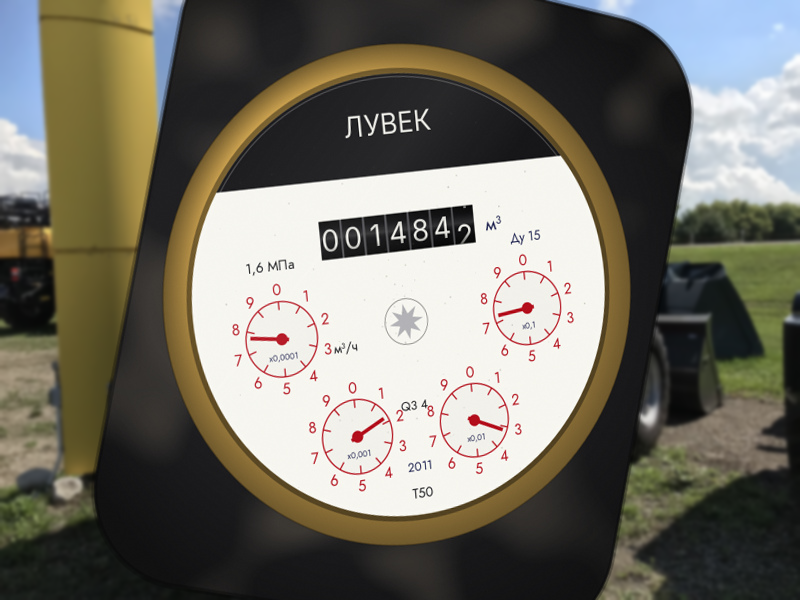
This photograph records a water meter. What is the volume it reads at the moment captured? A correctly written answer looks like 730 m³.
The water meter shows 14841.7317 m³
